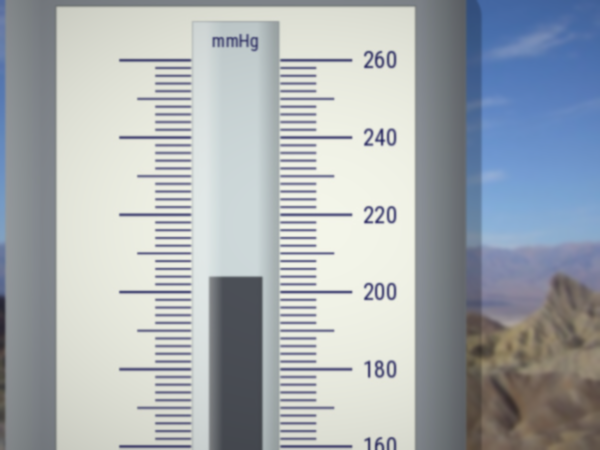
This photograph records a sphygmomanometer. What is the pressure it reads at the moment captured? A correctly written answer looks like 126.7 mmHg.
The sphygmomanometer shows 204 mmHg
